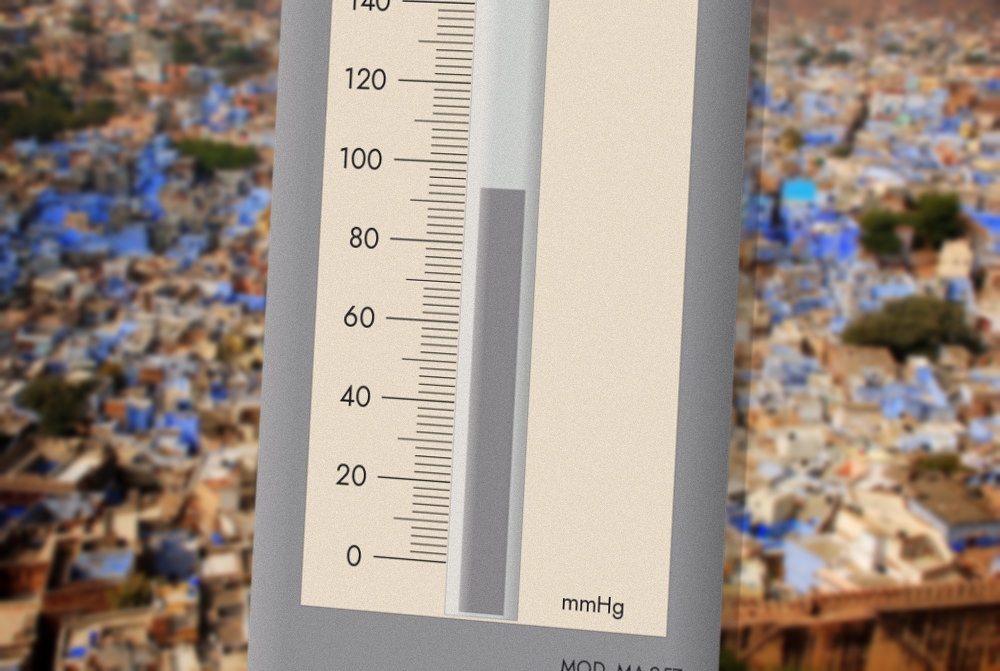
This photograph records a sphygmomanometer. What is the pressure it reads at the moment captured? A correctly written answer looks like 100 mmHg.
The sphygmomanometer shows 94 mmHg
